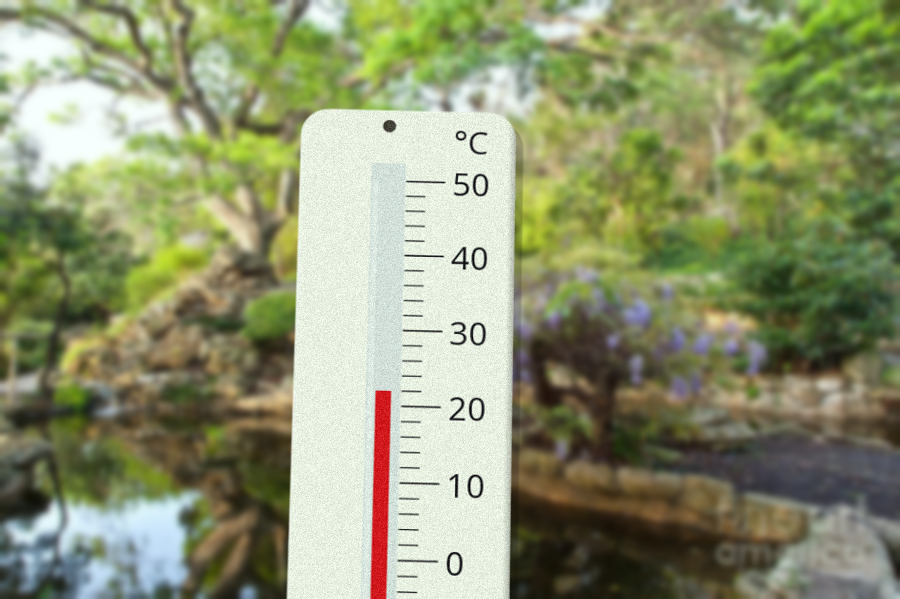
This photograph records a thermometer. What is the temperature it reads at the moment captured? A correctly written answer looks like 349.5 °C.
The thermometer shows 22 °C
